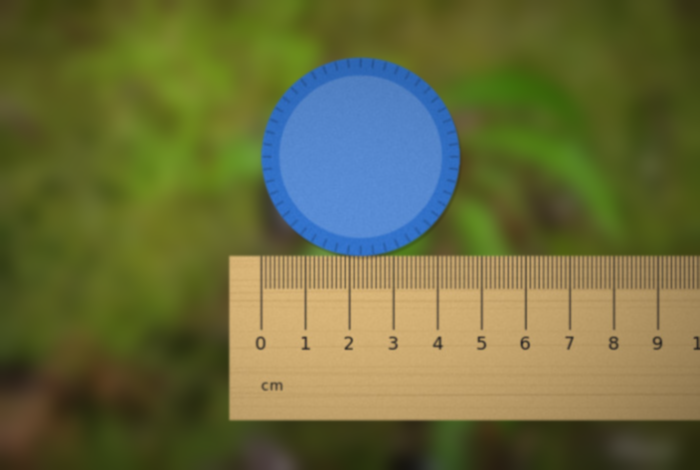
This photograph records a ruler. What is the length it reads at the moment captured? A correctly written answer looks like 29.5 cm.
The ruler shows 4.5 cm
